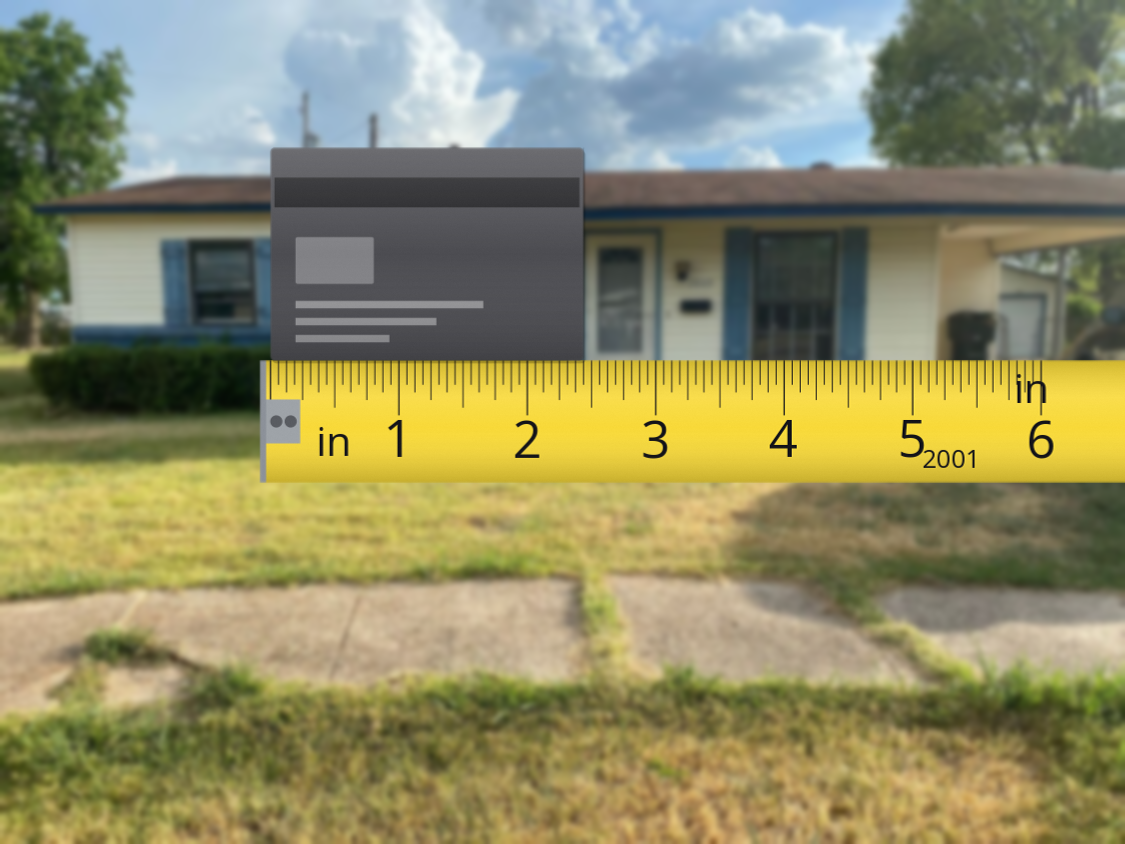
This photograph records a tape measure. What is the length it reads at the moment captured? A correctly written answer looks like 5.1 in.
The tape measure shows 2.4375 in
